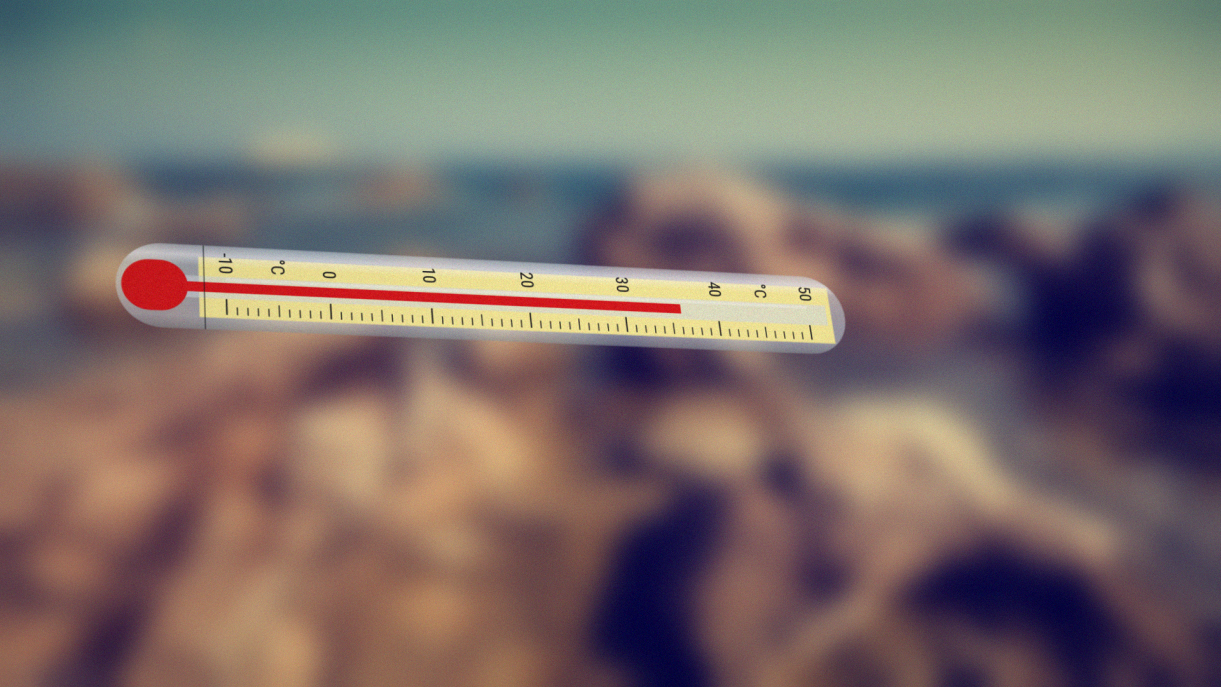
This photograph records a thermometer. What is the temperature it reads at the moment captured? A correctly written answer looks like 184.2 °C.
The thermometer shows 36 °C
